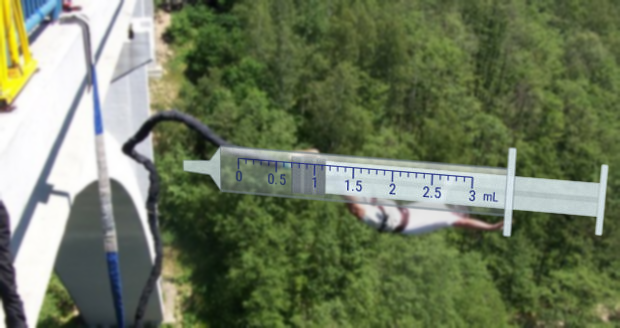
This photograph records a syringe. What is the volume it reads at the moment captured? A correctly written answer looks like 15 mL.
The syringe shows 0.7 mL
